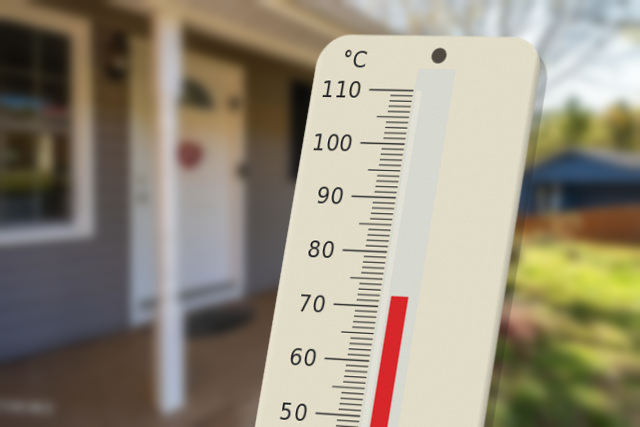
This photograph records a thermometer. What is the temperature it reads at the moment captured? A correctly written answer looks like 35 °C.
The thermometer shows 72 °C
